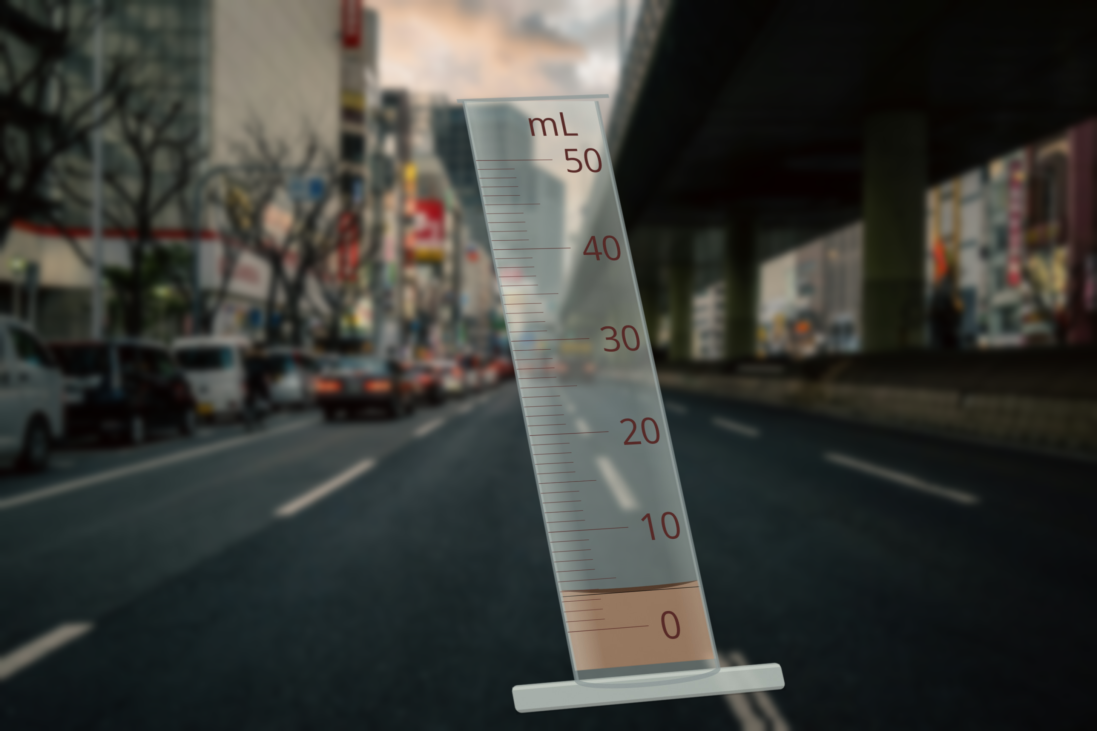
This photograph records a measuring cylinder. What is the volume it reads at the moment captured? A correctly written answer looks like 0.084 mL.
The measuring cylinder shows 3.5 mL
